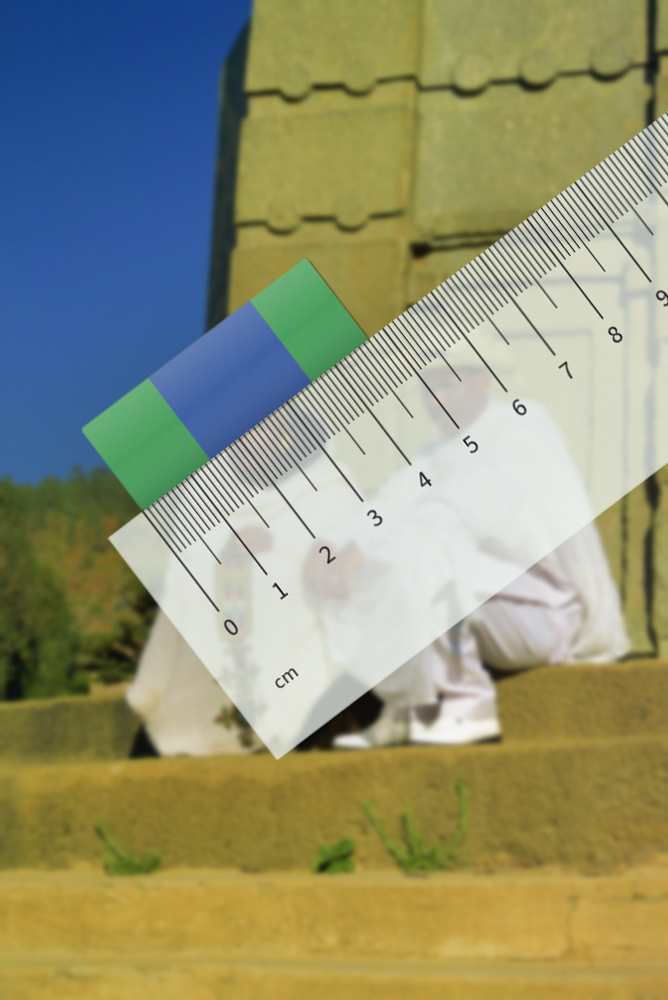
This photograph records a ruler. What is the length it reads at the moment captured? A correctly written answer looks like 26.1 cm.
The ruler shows 4.7 cm
